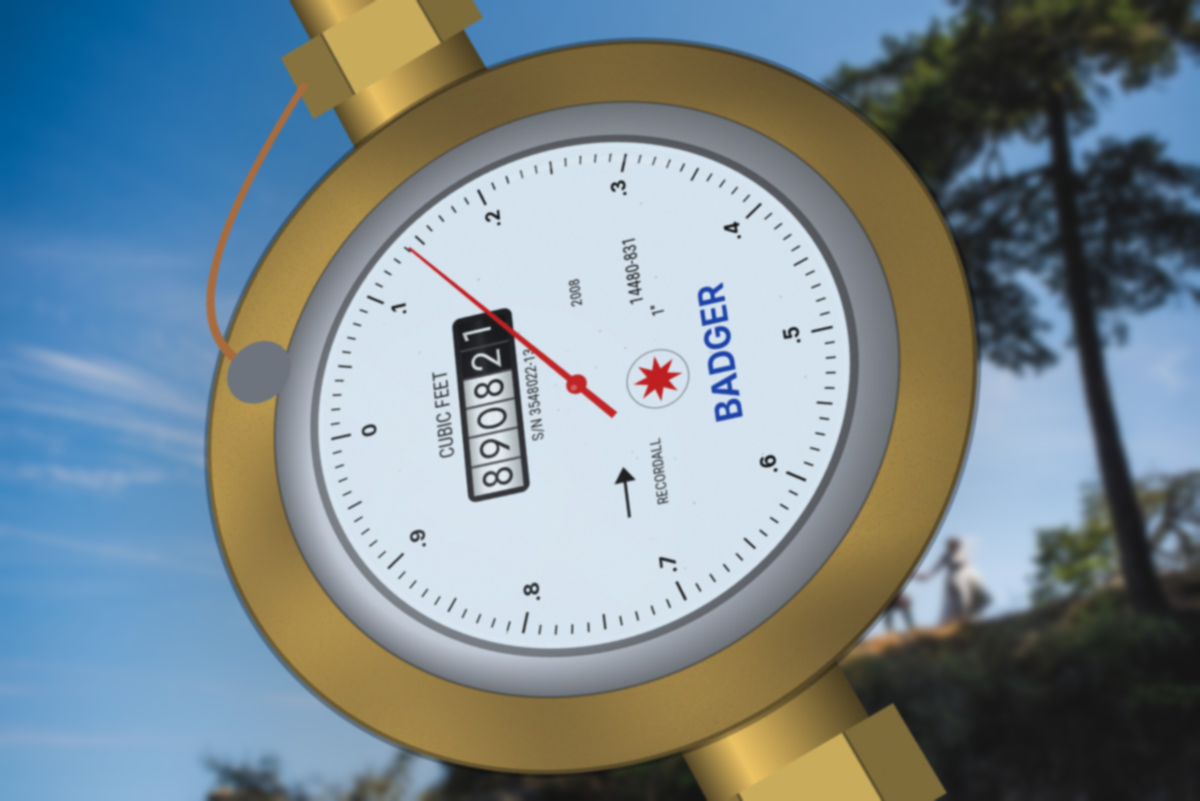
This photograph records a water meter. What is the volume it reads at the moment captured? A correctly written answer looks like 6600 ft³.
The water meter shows 890821.14 ft³
